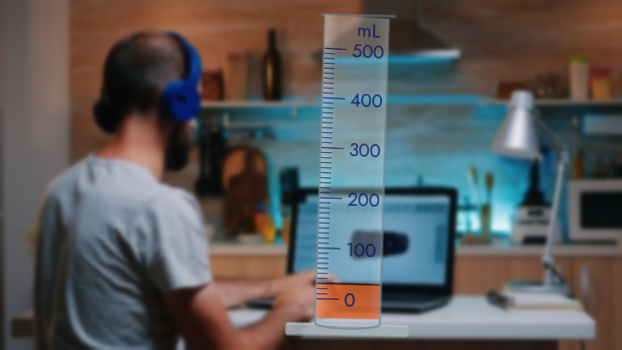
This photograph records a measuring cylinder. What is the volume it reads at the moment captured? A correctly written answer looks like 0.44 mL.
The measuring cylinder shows 30 mL
